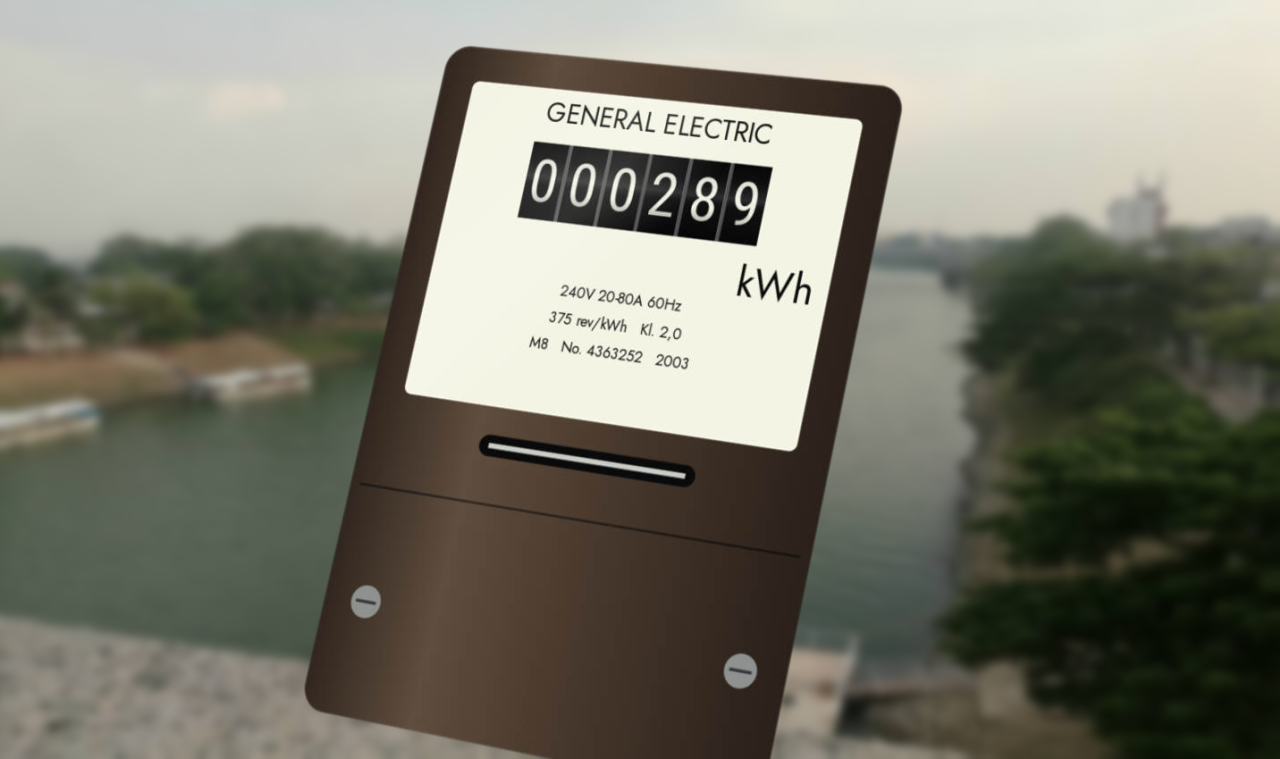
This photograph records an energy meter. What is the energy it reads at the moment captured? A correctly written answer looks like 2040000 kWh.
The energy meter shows 289 kWh
